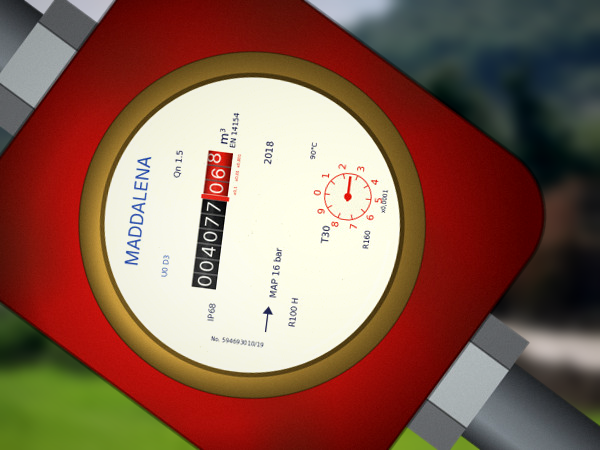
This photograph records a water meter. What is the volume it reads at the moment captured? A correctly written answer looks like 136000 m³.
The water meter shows 4077.0682 m³
